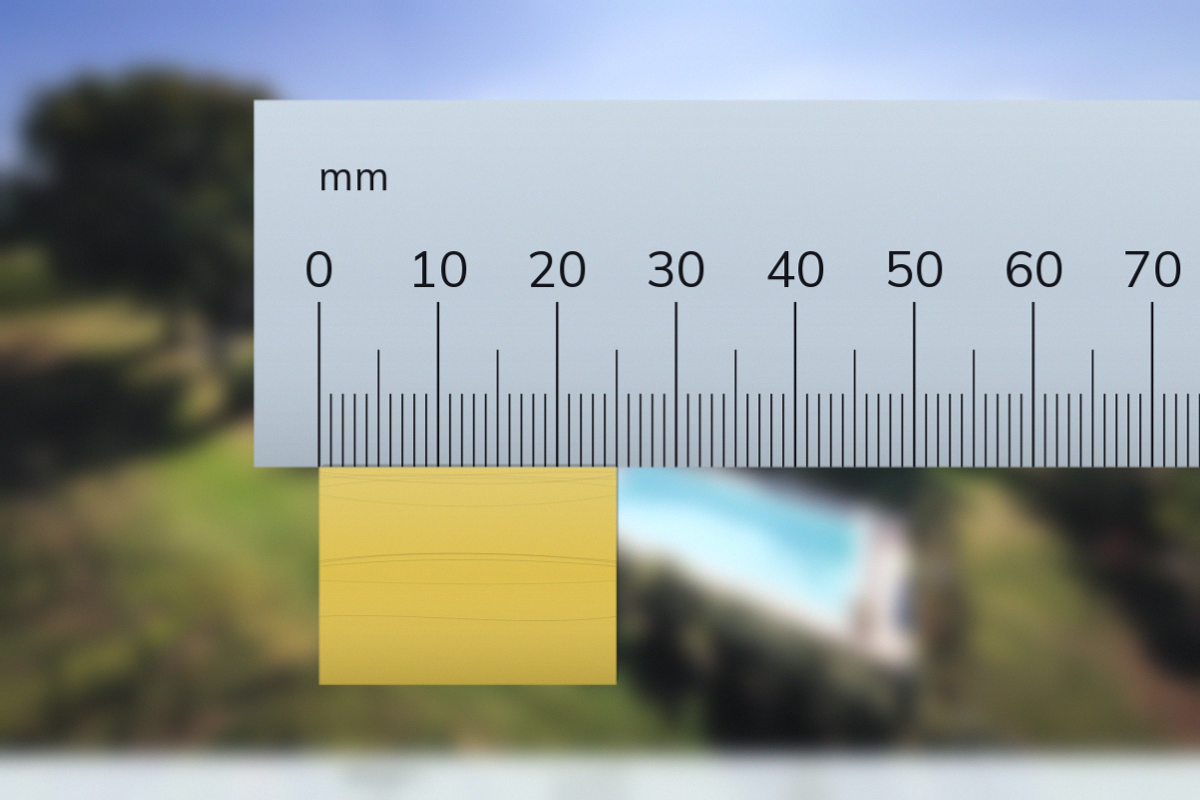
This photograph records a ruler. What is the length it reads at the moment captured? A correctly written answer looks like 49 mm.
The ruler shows 25 mm
